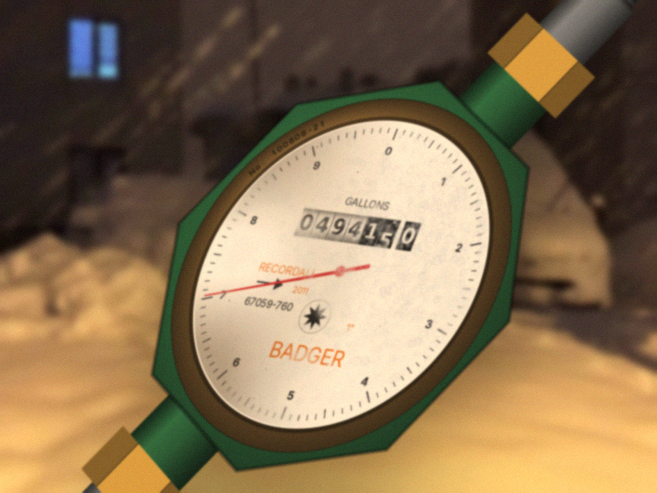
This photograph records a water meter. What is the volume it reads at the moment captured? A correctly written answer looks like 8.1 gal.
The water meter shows 494147.0 gal
